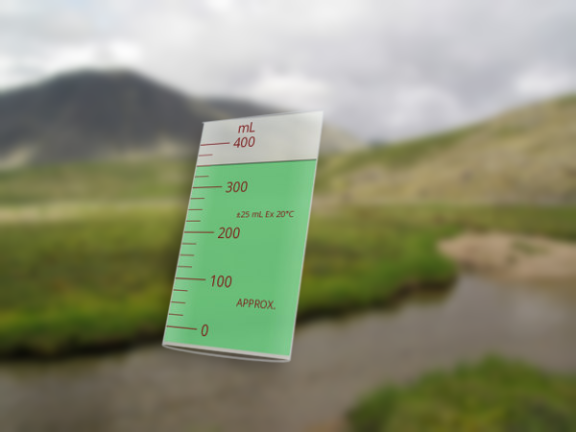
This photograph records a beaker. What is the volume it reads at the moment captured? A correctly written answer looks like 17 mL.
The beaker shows 350 mL
